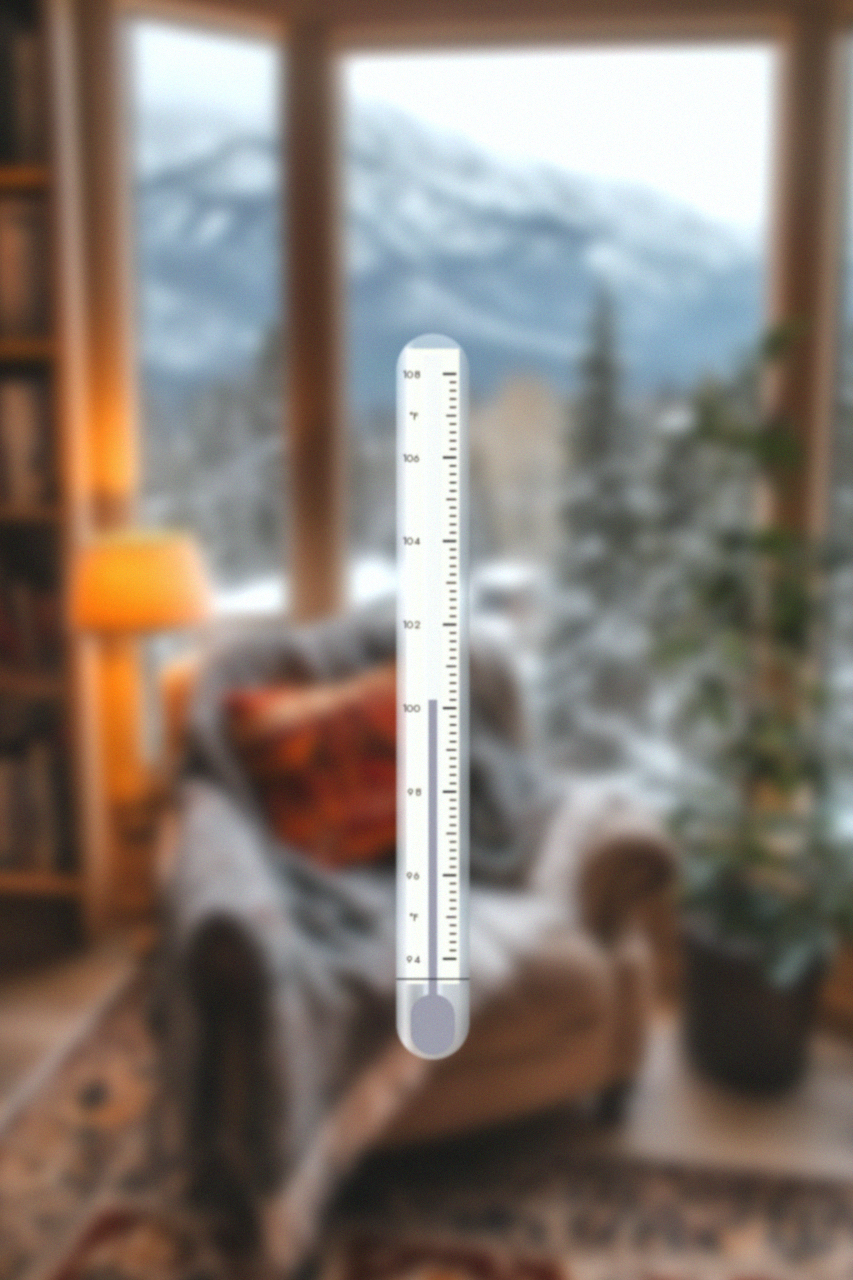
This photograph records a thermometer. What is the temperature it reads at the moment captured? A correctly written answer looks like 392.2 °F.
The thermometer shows 100.2 °F
